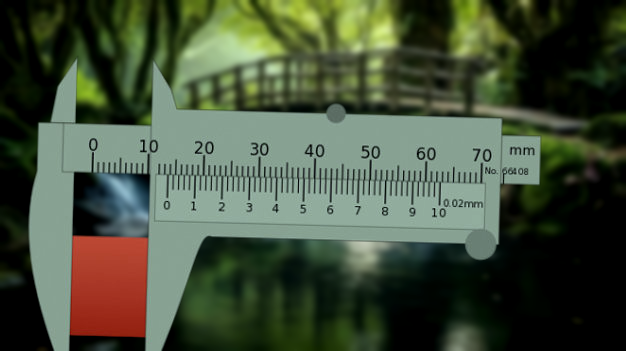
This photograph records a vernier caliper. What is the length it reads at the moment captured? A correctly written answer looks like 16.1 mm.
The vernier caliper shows 13.6 mm
